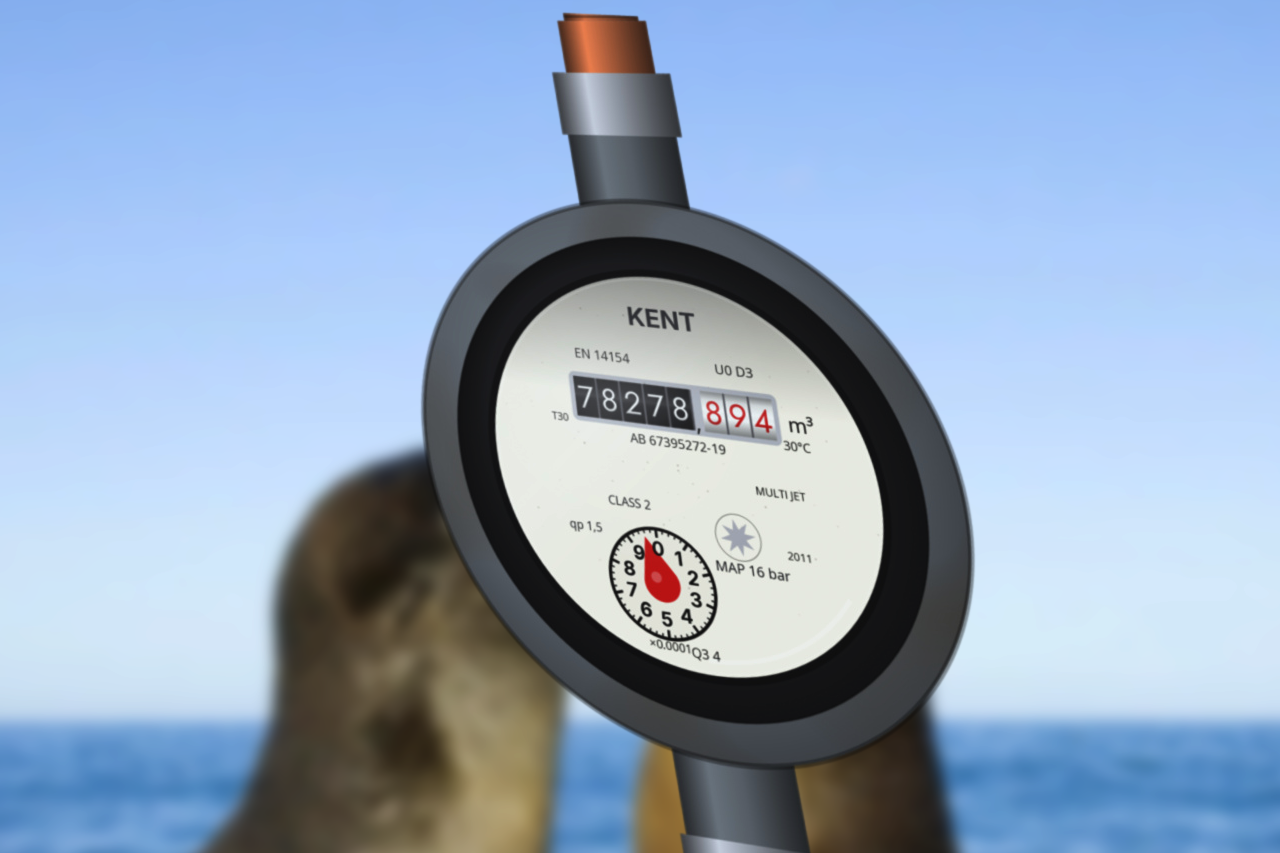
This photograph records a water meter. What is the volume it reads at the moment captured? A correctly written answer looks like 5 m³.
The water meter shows 78278.8939 m³
